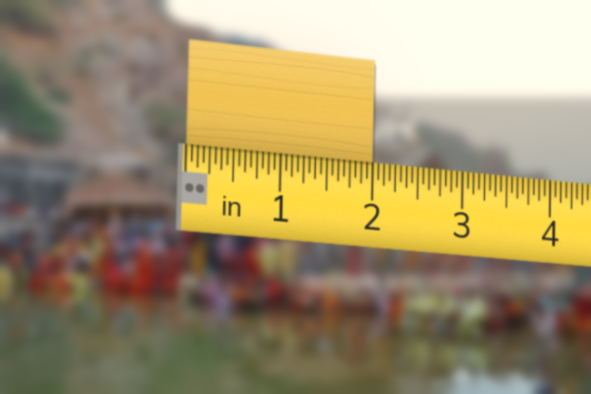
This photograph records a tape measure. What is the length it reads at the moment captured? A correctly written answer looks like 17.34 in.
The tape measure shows 2 in
